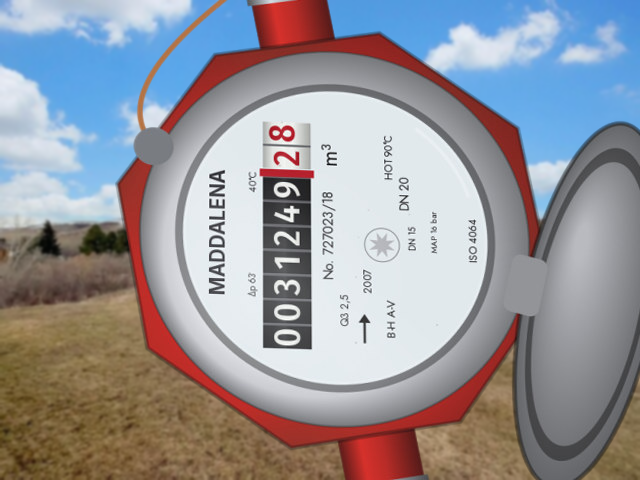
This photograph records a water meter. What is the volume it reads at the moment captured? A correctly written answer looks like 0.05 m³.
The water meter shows 31249.28 m³
